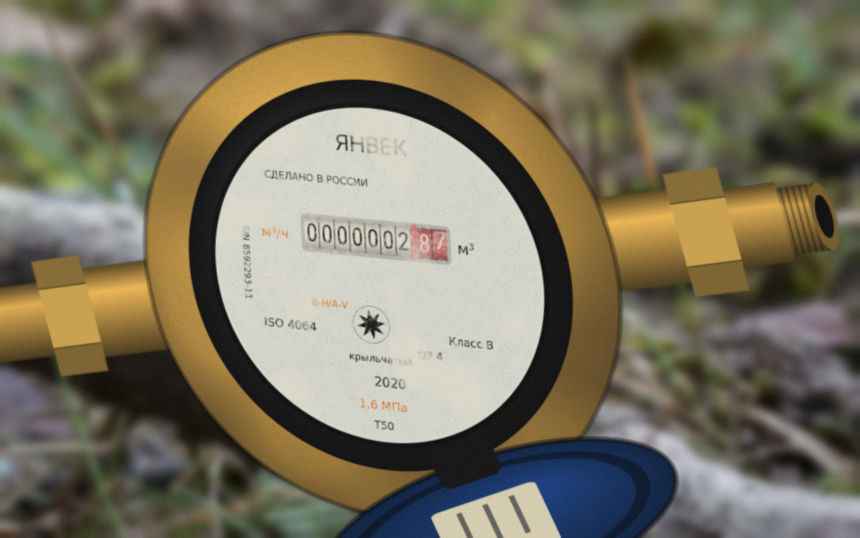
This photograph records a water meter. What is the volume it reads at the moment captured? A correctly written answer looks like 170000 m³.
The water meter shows 2.87 m³
